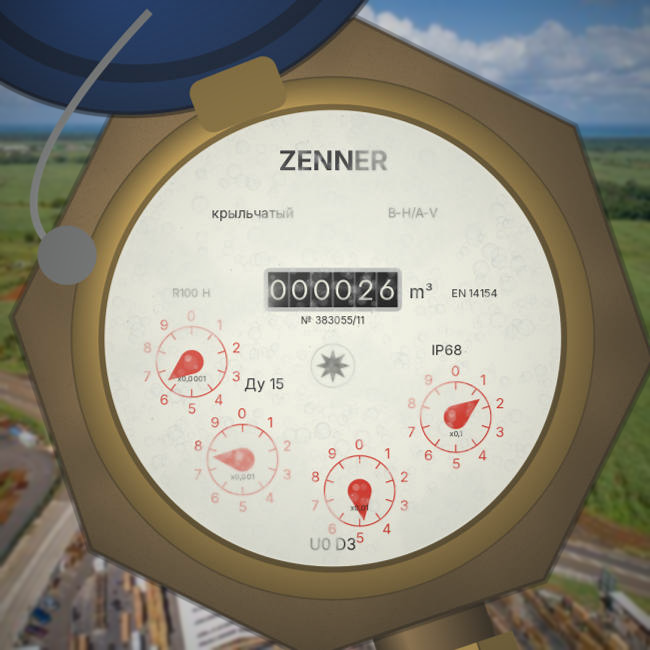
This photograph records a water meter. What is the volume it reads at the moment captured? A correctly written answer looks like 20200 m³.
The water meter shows 26.1476 m³
